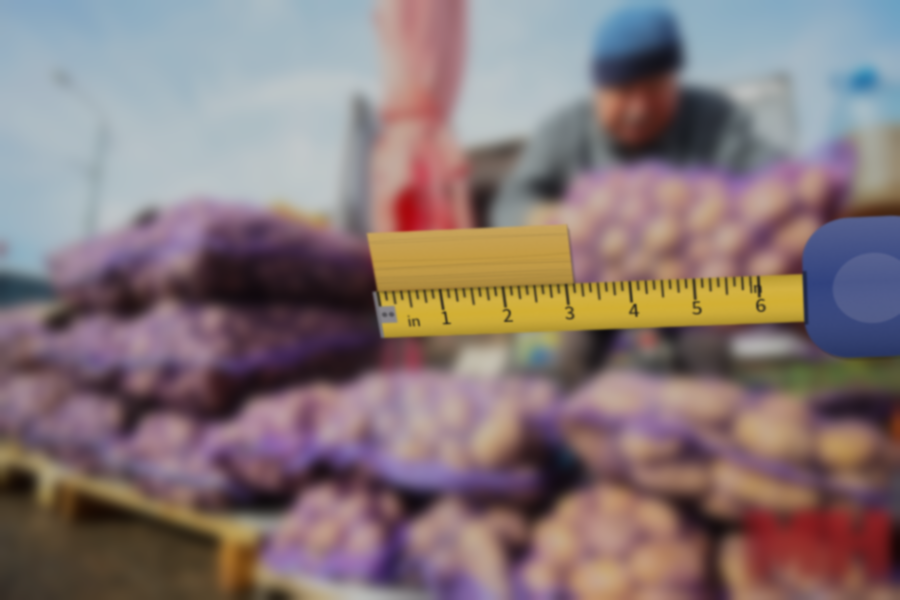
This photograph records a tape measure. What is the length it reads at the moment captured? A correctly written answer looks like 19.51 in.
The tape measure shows 3.125 in
